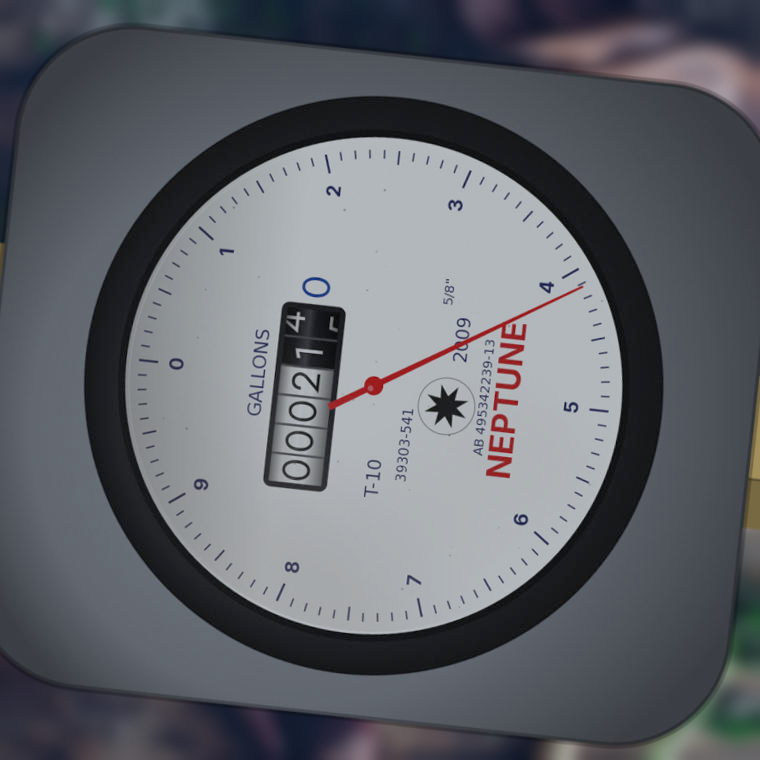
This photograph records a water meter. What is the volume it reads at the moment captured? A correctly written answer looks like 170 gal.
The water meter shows 2144.1 gal
